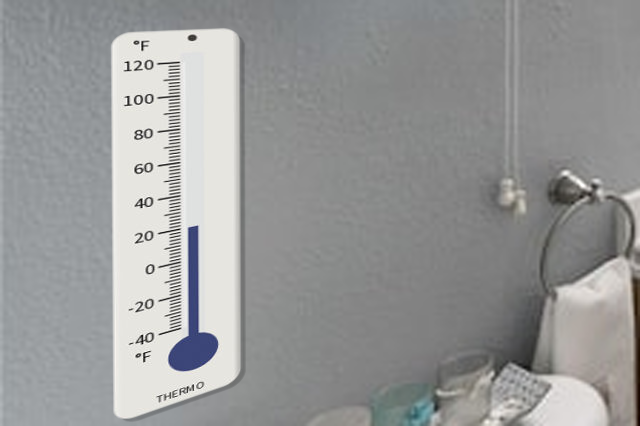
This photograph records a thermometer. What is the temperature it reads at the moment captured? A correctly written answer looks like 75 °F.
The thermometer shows 20 °F
